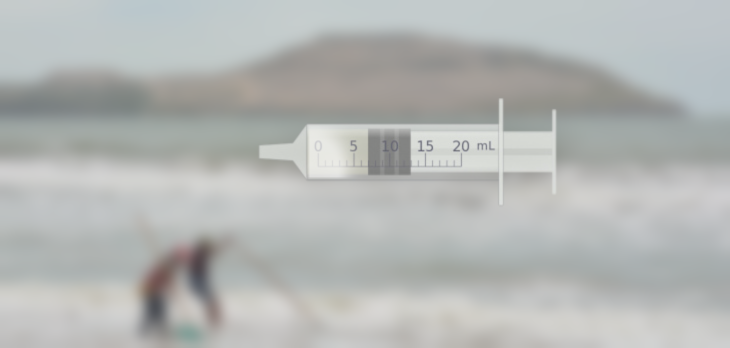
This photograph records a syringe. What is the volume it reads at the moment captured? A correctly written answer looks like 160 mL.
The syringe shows 7 mL
